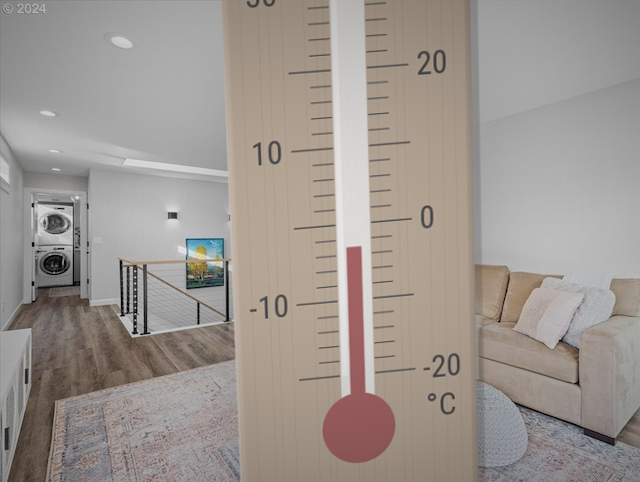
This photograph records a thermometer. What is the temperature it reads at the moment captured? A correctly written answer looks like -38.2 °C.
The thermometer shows -3 °C
